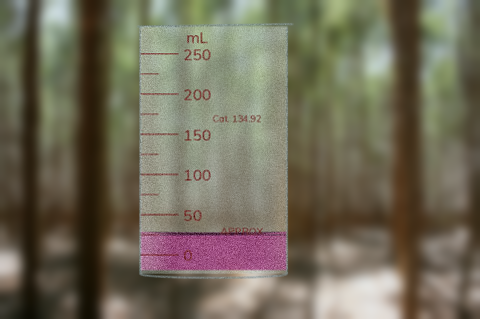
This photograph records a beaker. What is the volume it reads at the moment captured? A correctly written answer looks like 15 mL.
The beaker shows 25 mL
